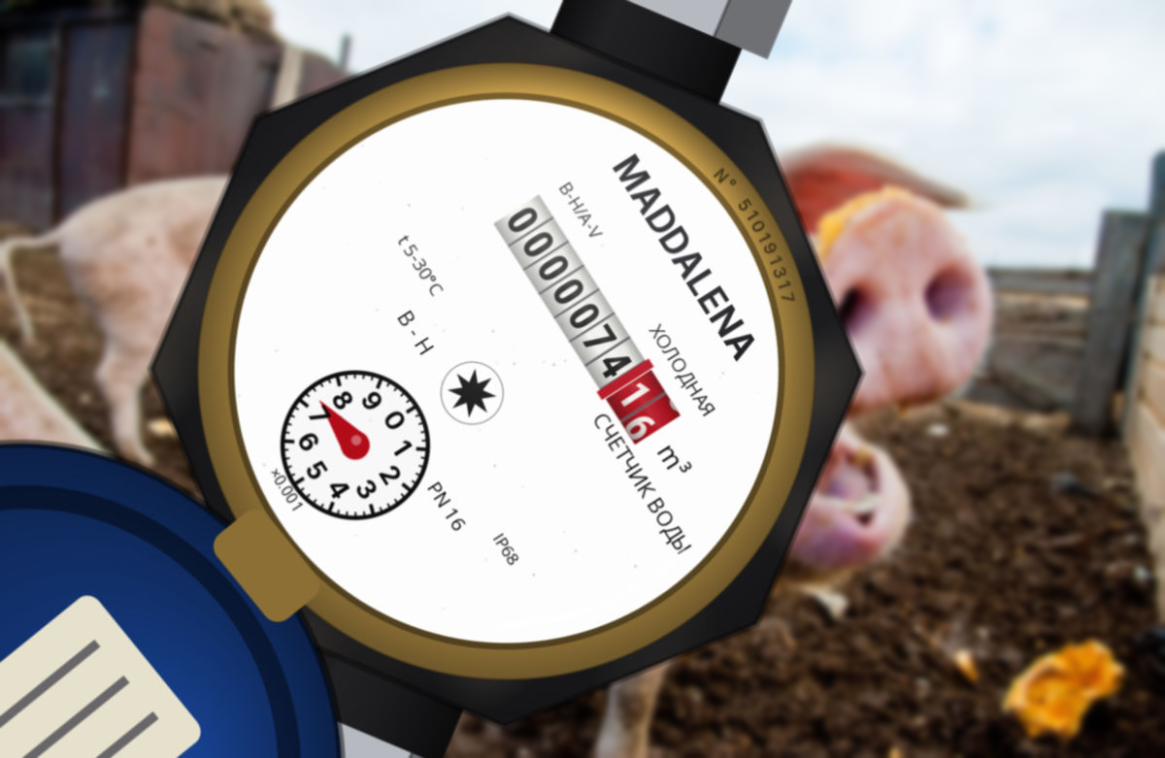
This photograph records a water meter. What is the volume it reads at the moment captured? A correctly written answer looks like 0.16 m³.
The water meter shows 74.157 m³
